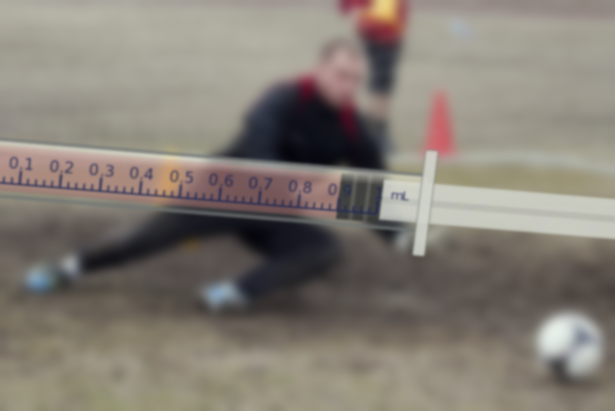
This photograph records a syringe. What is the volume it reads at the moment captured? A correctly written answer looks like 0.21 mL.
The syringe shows 0.9 mL
